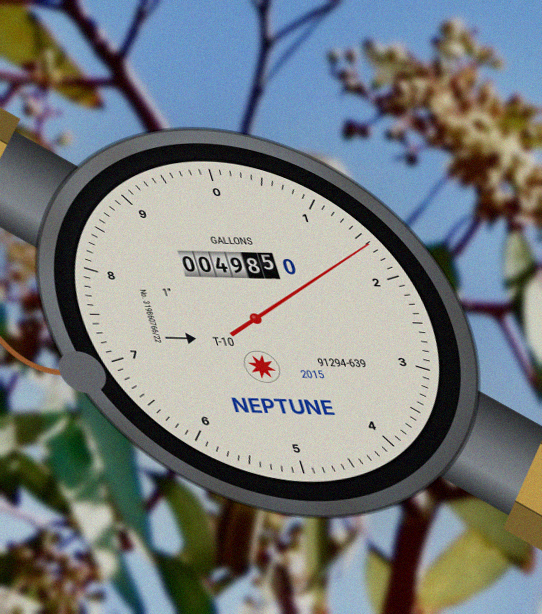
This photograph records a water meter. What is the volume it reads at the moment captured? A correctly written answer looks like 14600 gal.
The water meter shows 49851.6 gal
